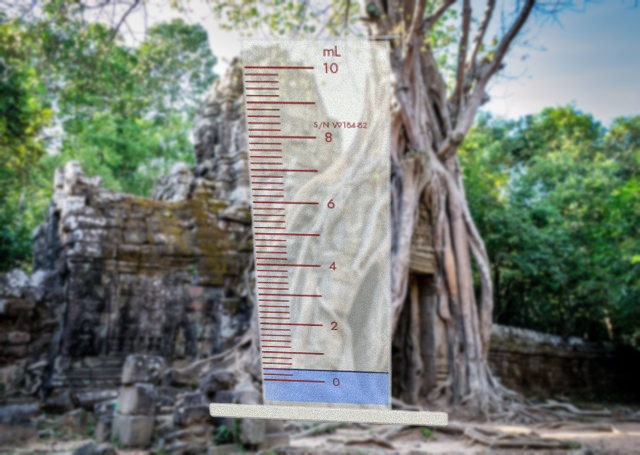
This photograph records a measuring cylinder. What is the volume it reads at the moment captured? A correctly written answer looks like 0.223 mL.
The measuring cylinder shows 0.4 mL
